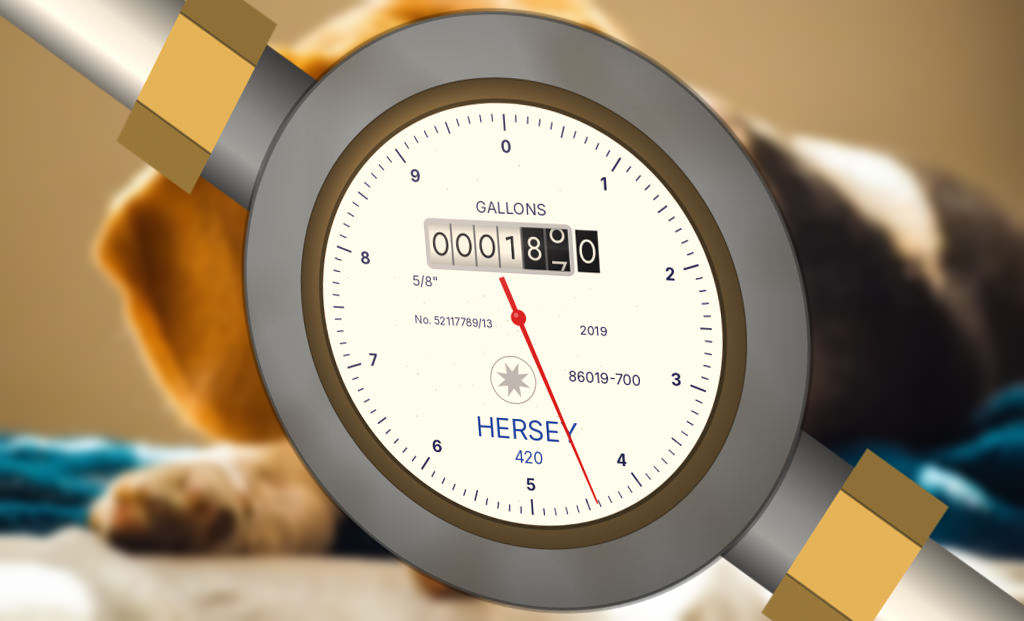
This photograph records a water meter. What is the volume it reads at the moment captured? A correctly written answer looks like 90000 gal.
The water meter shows 1864.4 gal
